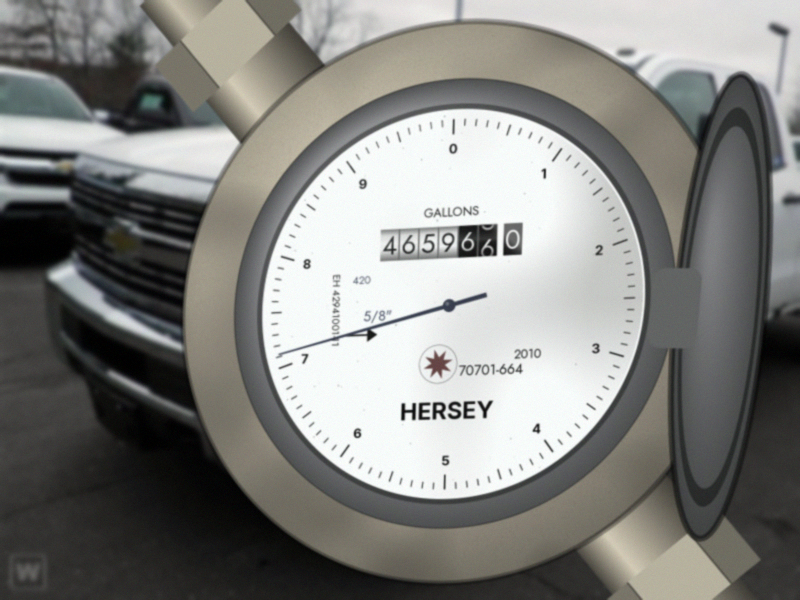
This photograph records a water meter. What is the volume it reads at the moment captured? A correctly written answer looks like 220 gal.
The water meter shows 4659657.1 gal
